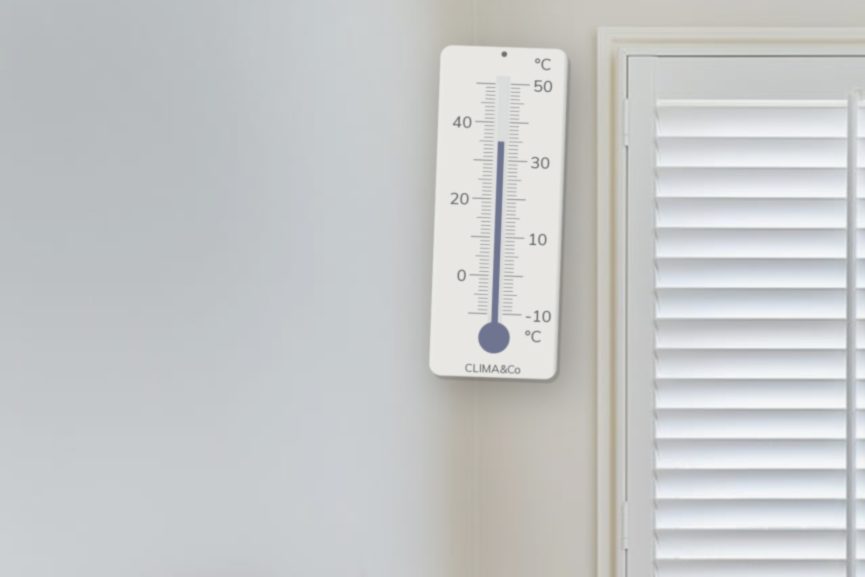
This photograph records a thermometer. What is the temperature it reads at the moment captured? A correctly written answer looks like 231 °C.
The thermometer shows 35 °C
